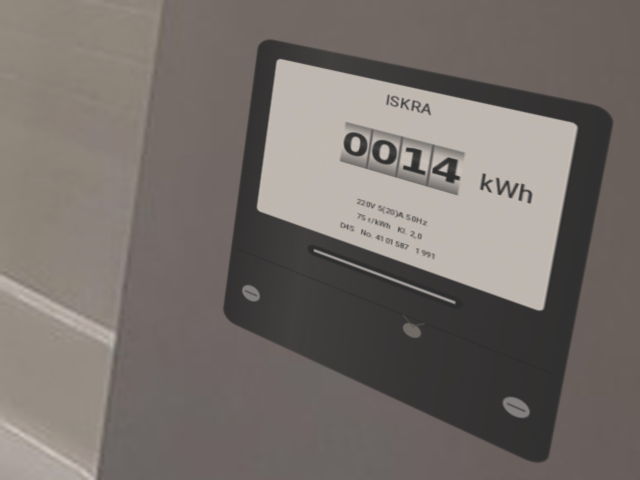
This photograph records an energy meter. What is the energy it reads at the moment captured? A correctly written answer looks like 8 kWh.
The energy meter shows 14 kWh
